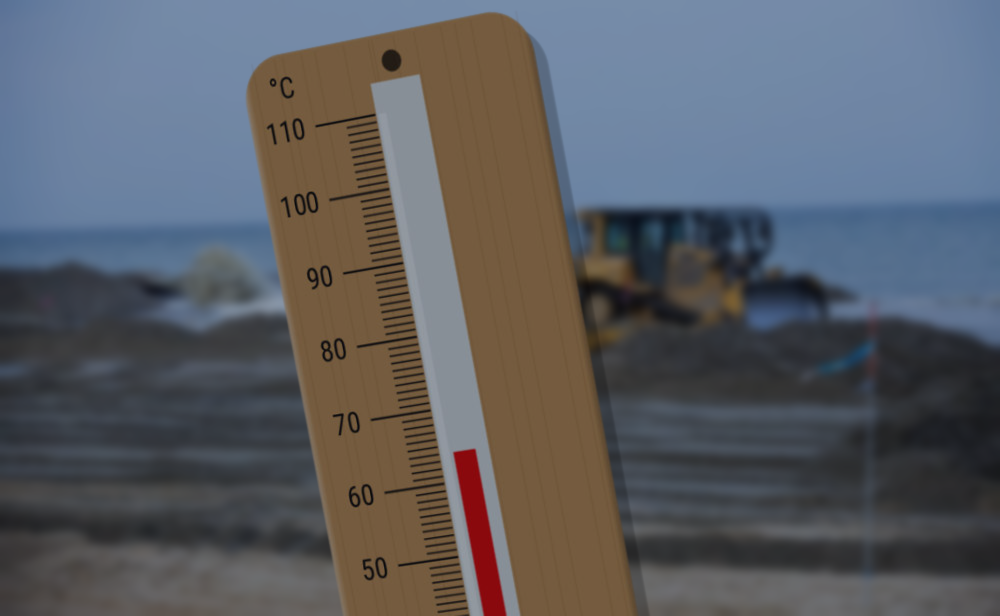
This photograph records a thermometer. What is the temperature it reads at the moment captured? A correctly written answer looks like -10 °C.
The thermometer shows 64 °C
